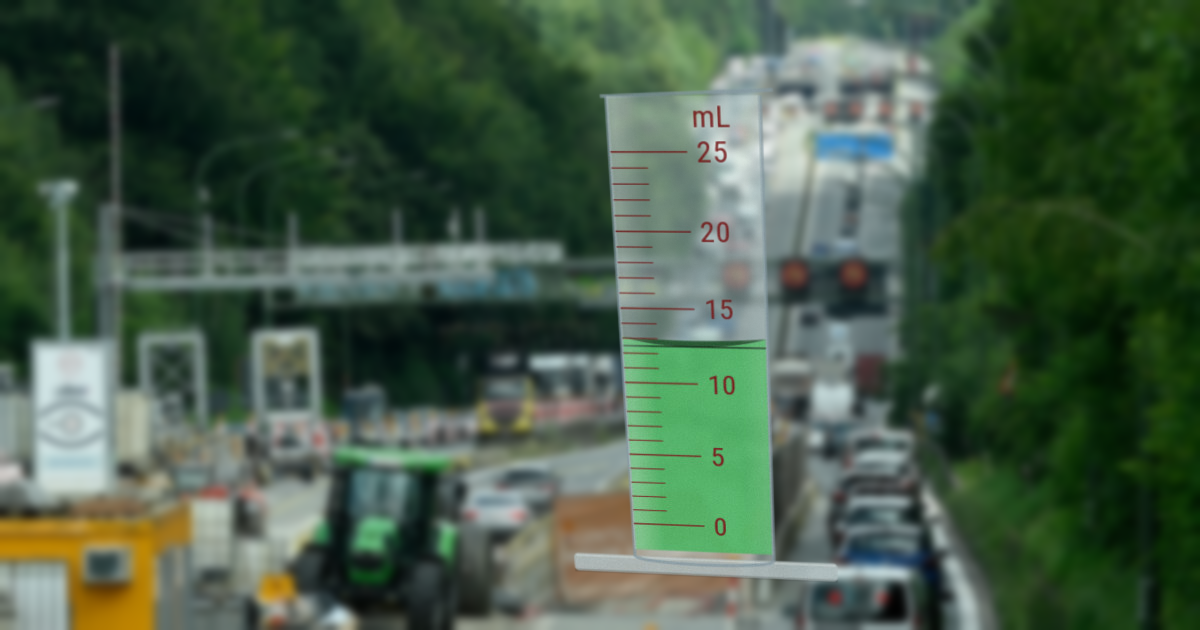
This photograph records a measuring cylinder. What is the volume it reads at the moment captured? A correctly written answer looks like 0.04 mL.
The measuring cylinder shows 12.5 mL
